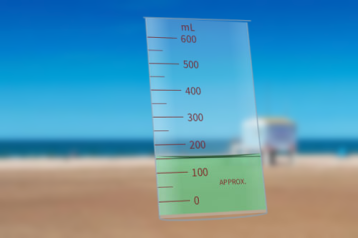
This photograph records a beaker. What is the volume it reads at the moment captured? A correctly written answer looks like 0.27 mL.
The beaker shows 150 mL
